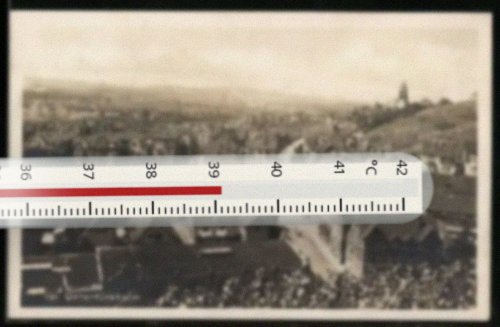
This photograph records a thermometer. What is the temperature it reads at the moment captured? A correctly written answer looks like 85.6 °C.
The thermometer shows 39.1 °C
